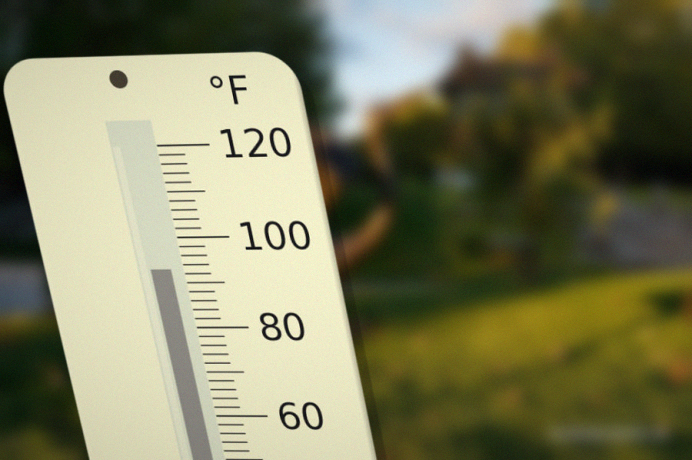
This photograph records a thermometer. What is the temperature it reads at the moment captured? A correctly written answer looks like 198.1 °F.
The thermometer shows 93 °F
